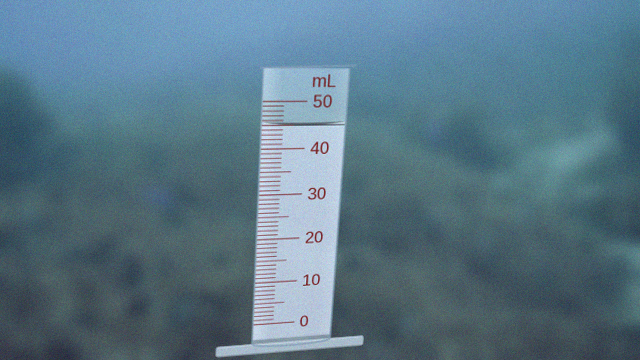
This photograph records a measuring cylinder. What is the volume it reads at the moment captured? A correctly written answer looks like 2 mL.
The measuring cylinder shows 45 mL
